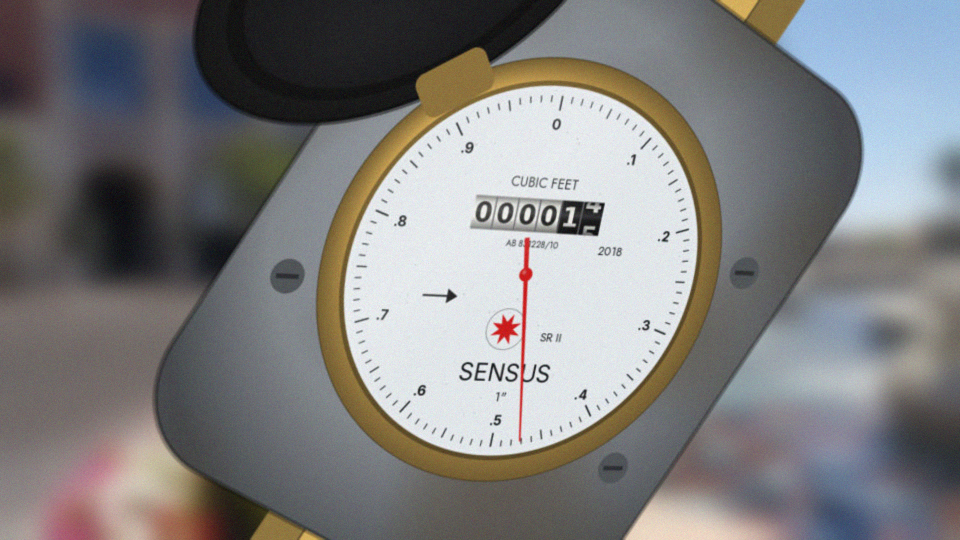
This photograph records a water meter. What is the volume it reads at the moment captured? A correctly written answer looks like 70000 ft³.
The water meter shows 14.47 ft³
